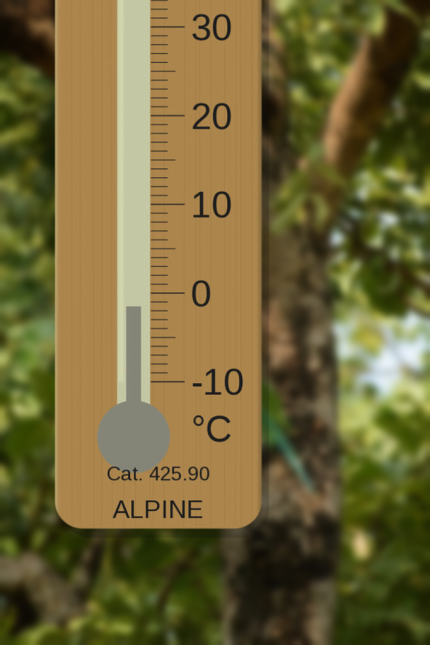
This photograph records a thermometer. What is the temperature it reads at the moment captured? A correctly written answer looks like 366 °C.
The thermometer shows -1.5 °C
